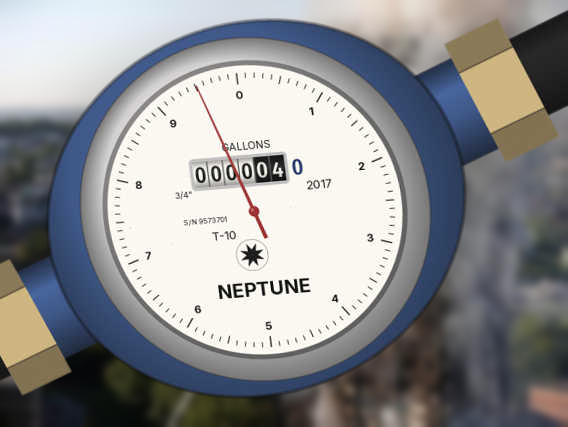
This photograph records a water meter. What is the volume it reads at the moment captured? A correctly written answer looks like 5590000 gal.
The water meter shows 39.5 gal
